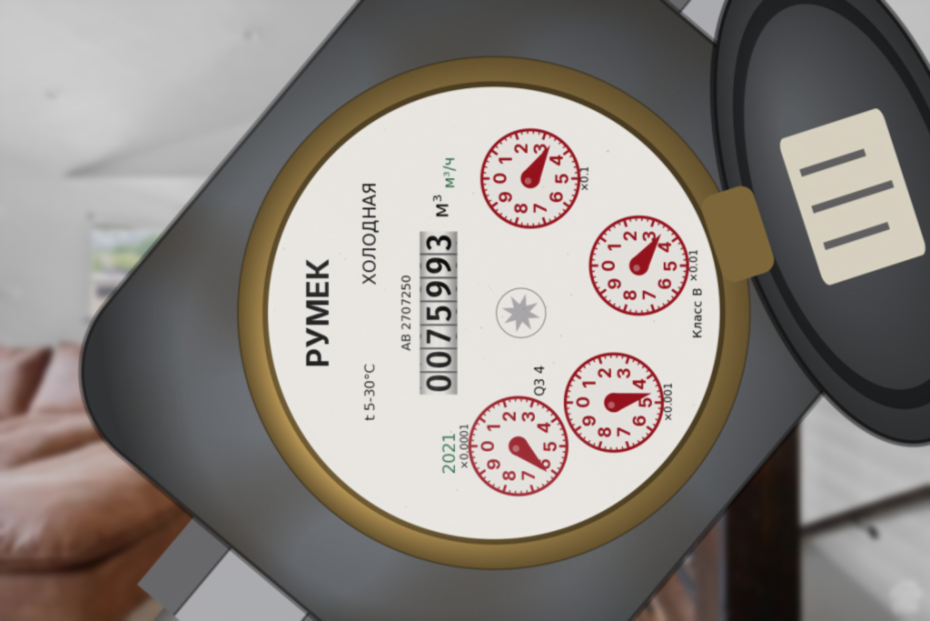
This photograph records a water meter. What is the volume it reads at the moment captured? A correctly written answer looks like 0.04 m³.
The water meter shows 75993.3346 m³
